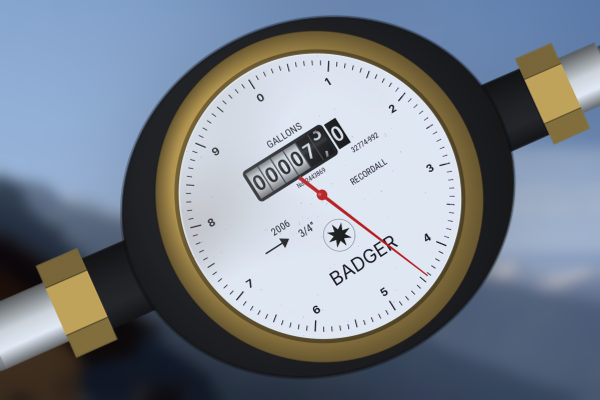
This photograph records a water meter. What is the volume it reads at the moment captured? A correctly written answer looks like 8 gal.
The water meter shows 734.4 gal
